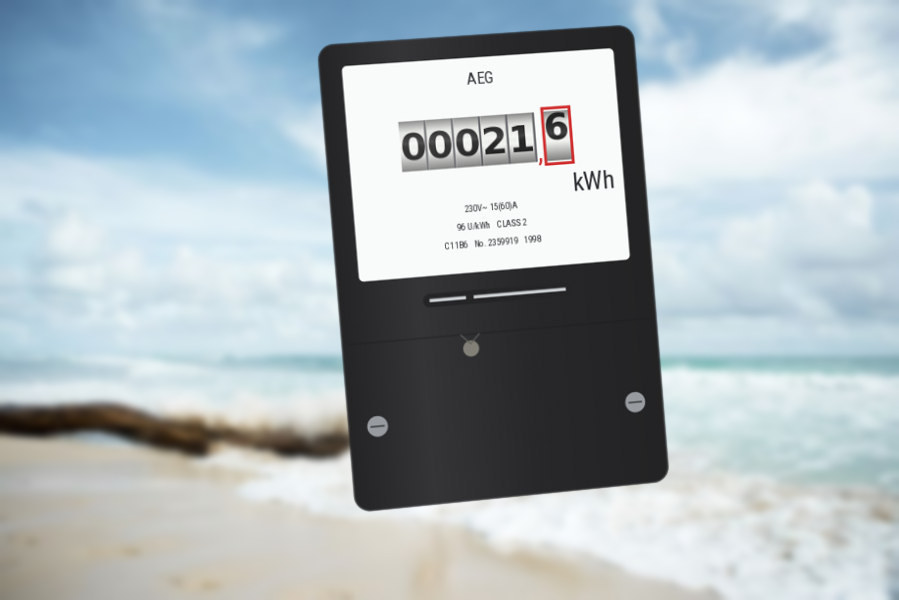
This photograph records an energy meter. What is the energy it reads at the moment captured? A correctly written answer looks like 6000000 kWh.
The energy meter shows 21.6 kWh
